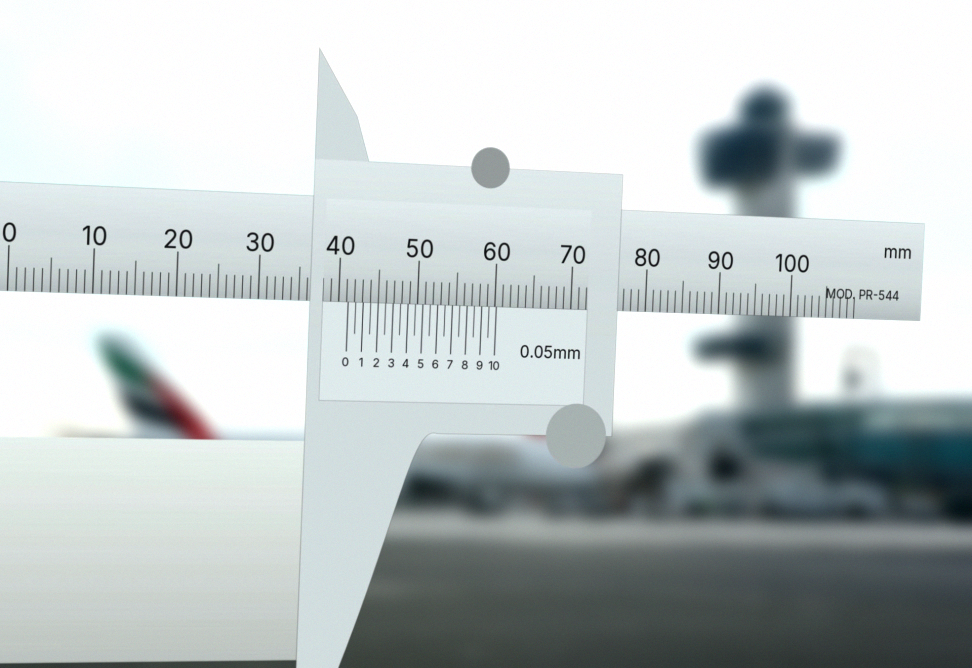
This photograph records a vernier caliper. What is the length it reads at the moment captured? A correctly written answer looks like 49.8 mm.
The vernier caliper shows 41.2 mm
